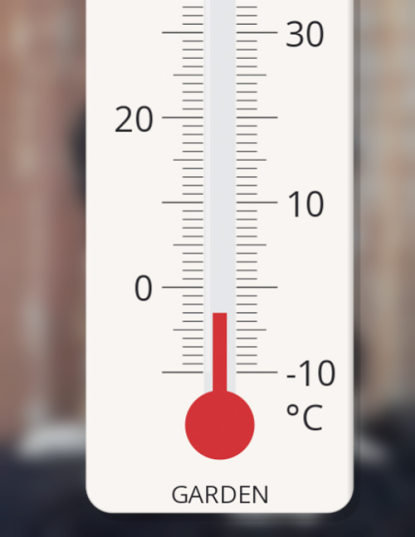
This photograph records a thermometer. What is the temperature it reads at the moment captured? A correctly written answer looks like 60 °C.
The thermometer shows -3 °C
